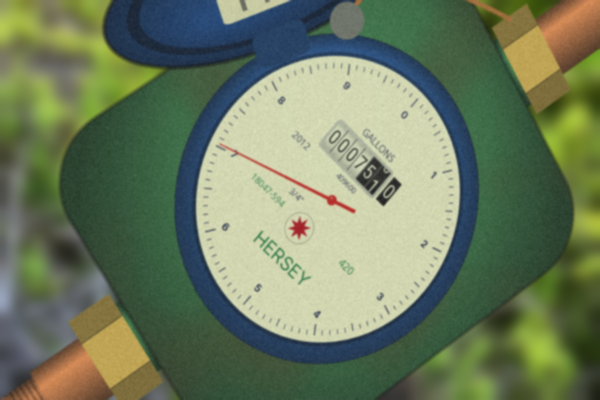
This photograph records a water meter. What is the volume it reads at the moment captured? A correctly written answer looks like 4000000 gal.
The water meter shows 7507.0 gal
